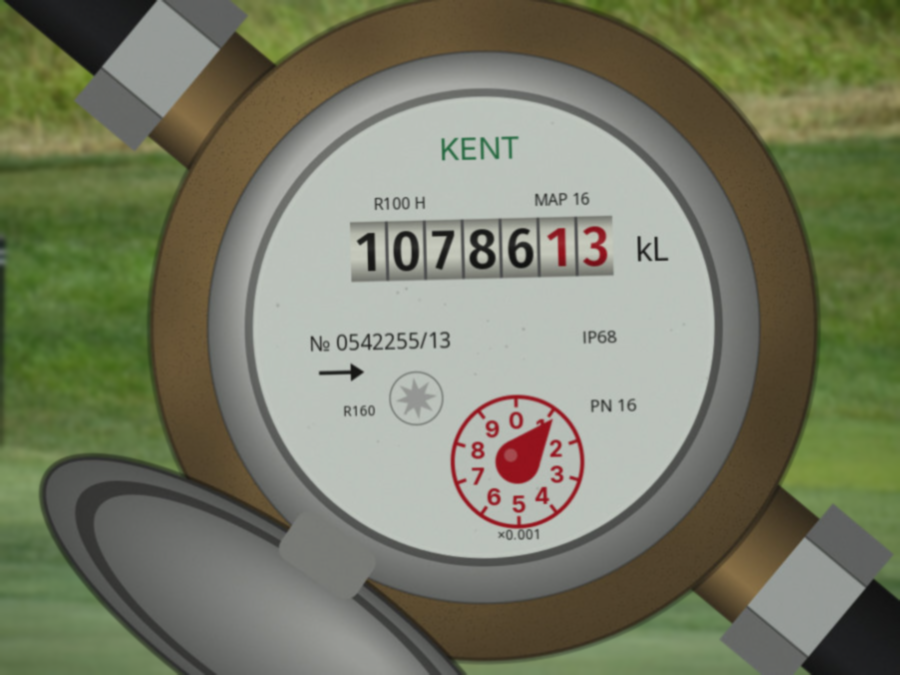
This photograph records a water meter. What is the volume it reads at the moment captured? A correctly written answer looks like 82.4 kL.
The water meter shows 10786.131 kL
